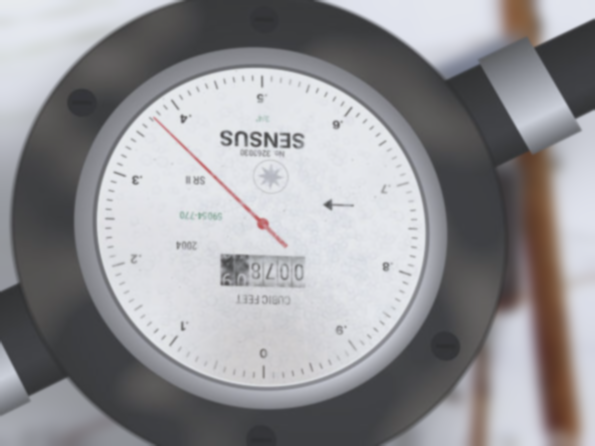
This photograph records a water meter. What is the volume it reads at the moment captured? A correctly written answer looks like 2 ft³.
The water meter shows 7809.37 ft³
